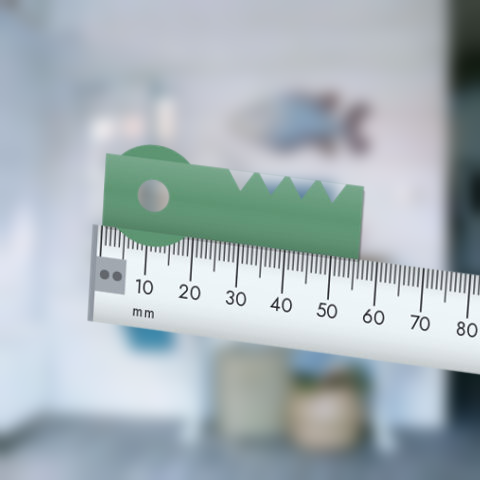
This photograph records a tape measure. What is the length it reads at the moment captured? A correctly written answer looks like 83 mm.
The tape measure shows 56 mm
